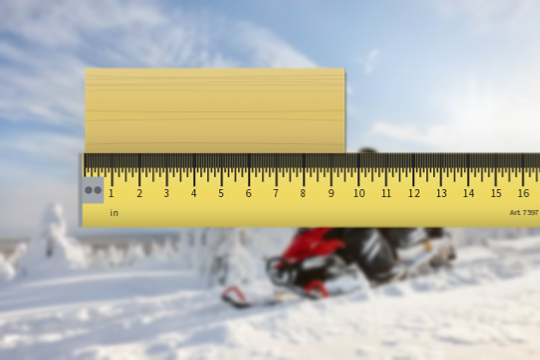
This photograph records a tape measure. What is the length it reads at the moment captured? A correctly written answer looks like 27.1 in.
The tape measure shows 9.5 in
